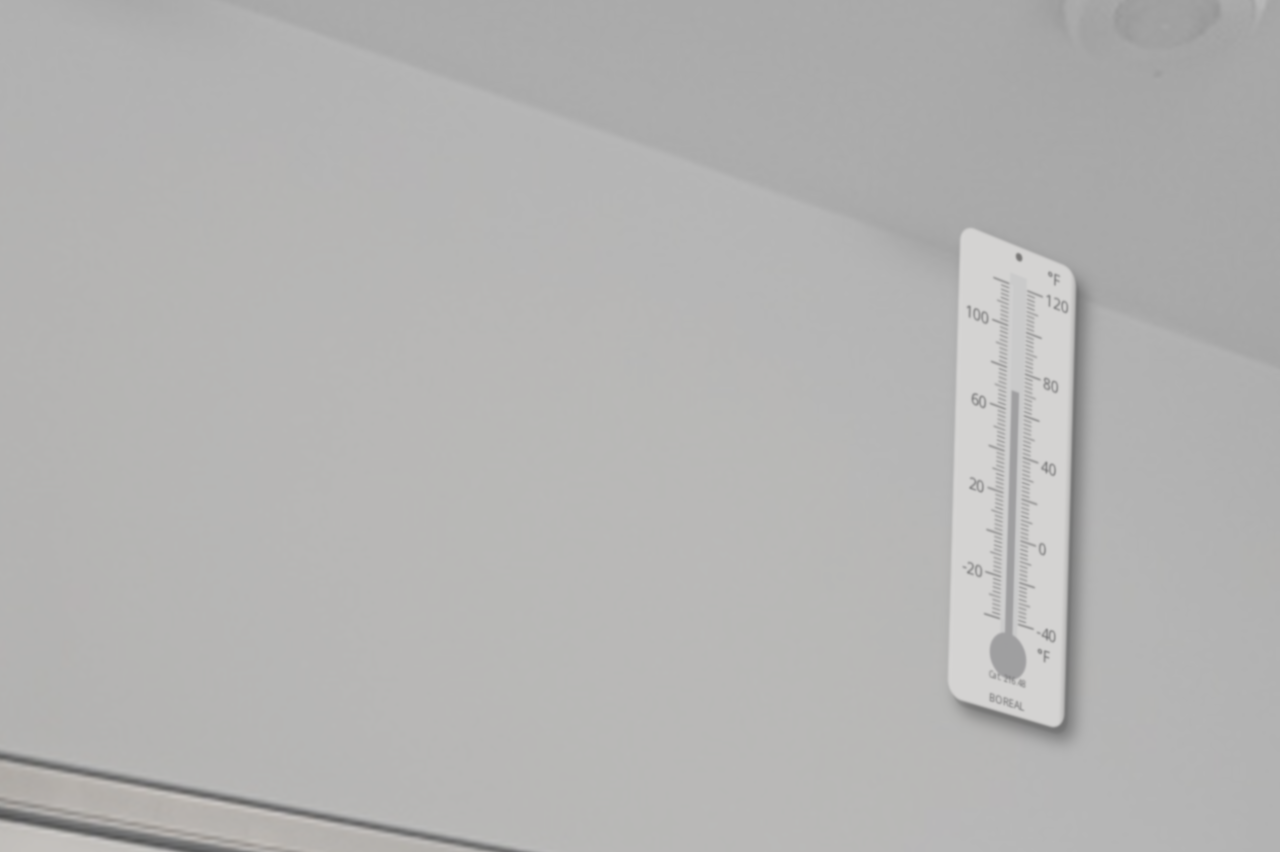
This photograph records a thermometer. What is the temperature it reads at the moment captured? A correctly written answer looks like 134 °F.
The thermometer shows 70 °F
